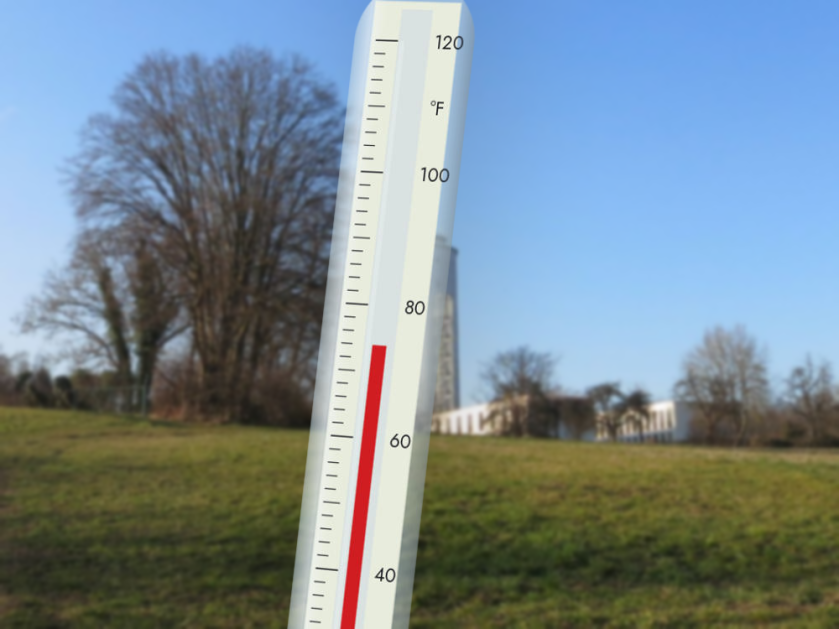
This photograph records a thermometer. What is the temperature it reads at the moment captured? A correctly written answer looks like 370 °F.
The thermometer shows 74 °F
